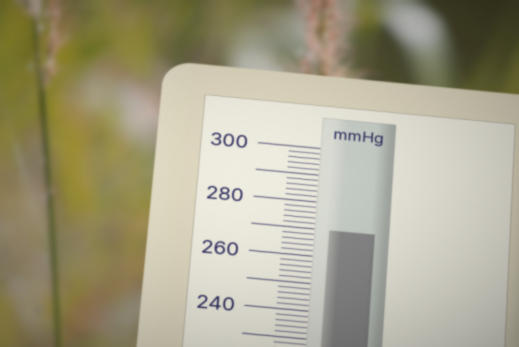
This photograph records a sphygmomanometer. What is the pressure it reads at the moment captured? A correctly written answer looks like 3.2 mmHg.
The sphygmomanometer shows 270 mmHg
